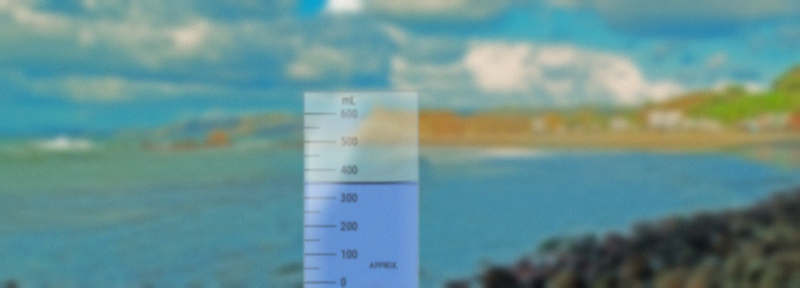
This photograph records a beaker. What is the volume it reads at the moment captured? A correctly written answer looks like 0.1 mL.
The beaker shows 350 mL
